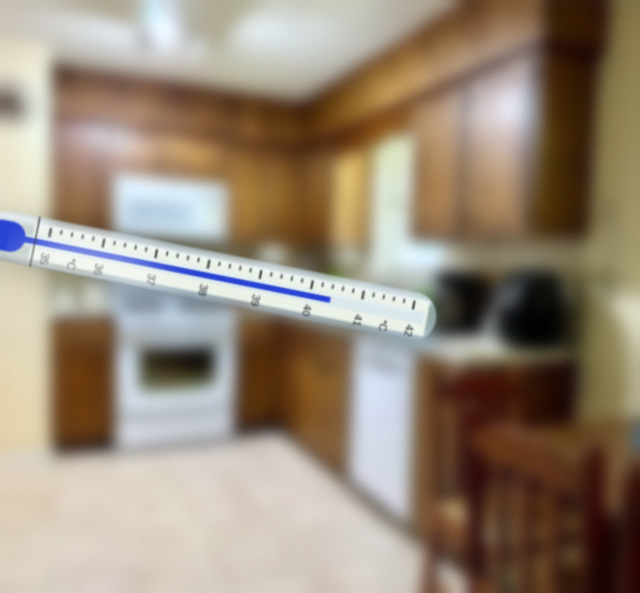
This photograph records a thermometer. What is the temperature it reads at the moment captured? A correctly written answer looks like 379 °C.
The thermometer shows 40.4 °C
